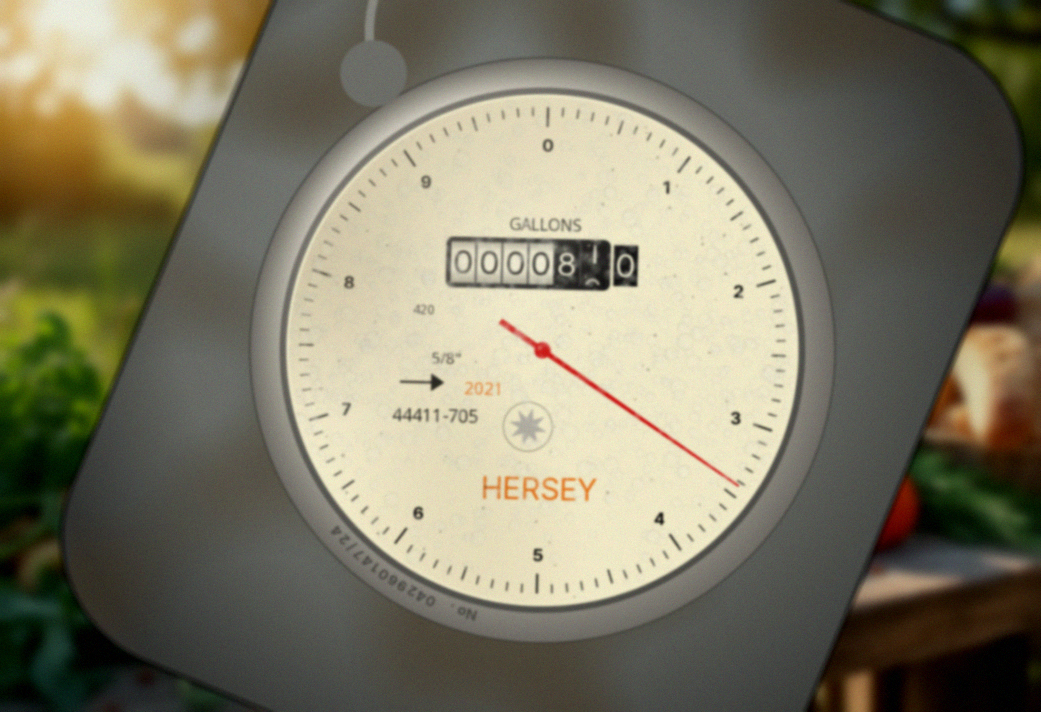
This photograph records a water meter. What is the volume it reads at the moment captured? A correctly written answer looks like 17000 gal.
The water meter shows 813.4 gal
